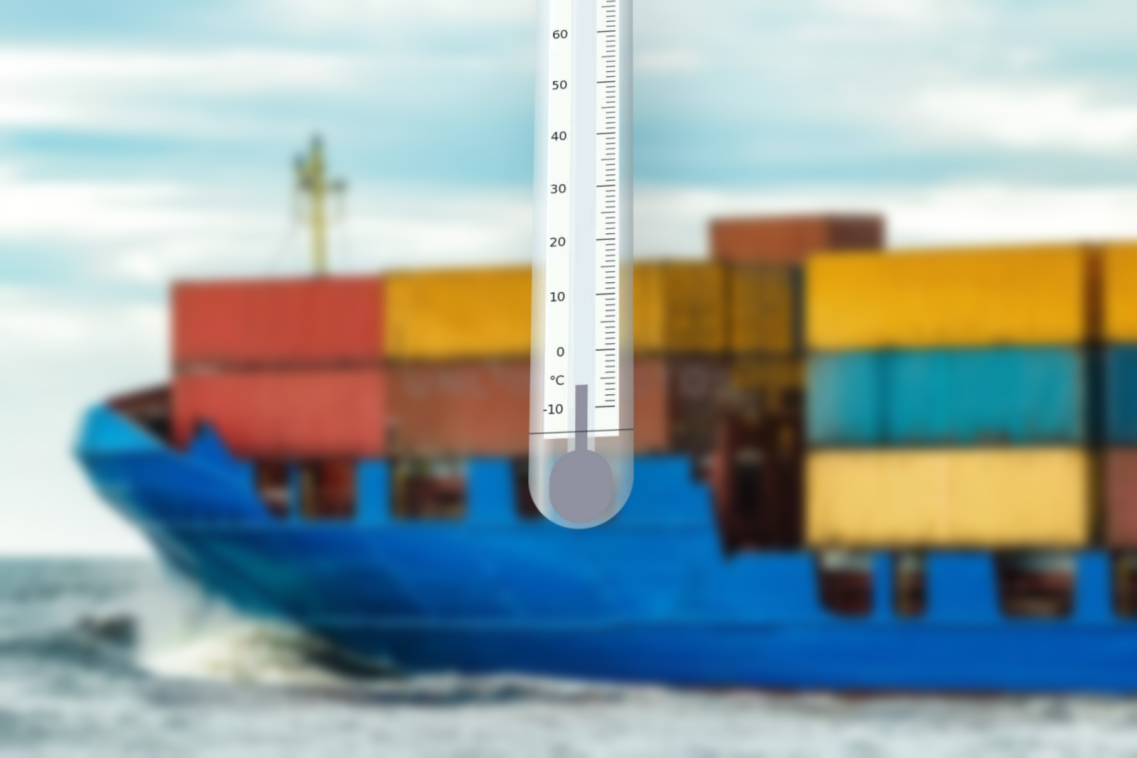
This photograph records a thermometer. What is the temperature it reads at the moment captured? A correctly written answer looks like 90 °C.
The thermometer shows -6 °C
